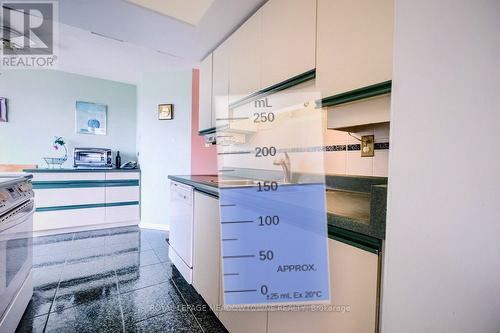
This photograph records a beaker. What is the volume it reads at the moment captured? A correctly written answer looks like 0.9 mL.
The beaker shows 150 mL
